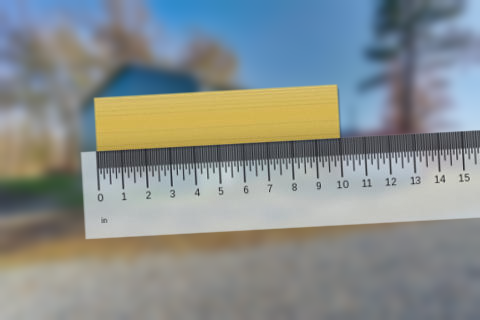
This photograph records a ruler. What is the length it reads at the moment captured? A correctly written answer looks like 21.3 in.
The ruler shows 10 in
